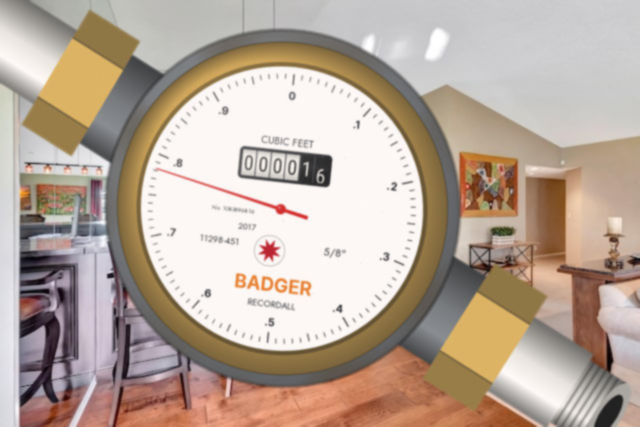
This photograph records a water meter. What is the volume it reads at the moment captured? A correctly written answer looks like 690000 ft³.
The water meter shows 15.78 ft³
